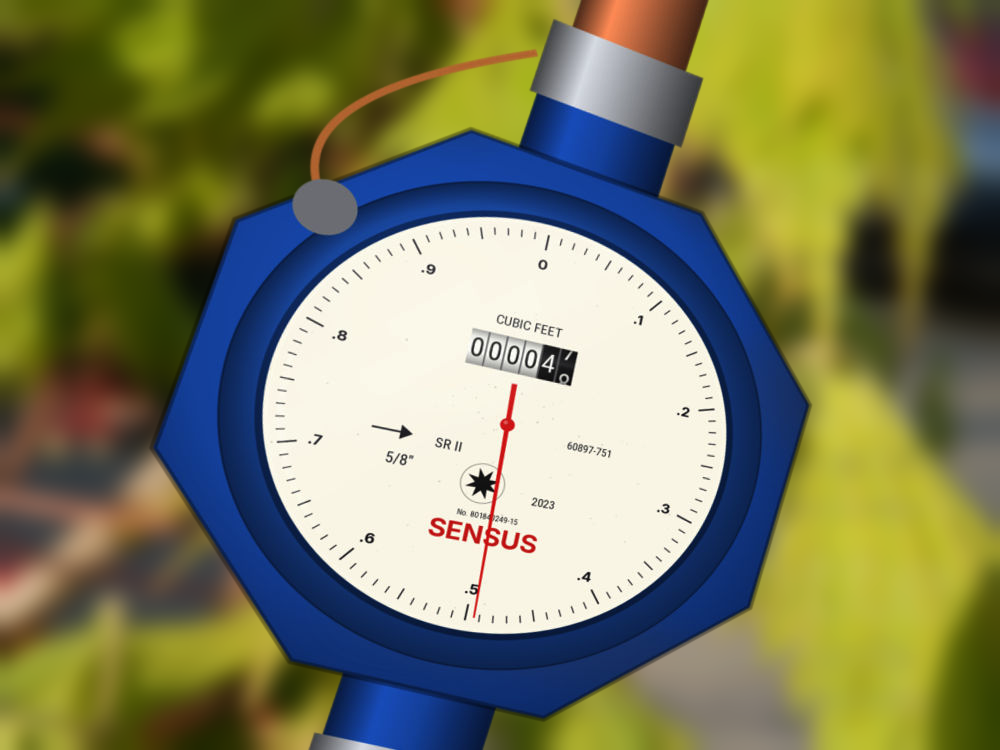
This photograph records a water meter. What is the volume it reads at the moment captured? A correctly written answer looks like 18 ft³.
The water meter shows 47.49 ft³
